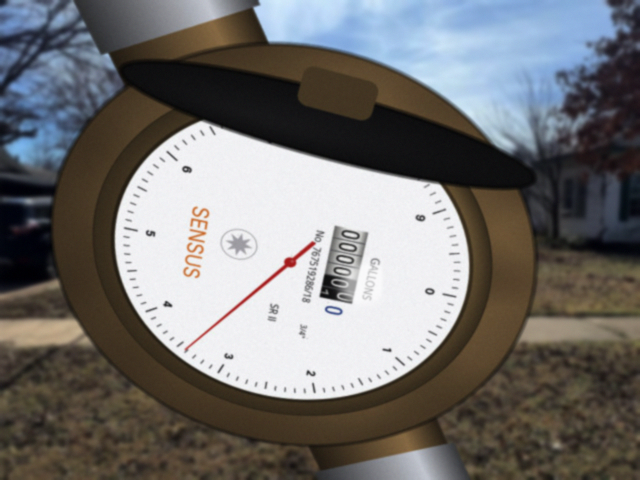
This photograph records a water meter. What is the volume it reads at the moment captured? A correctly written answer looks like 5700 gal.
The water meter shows 3.4 gal
